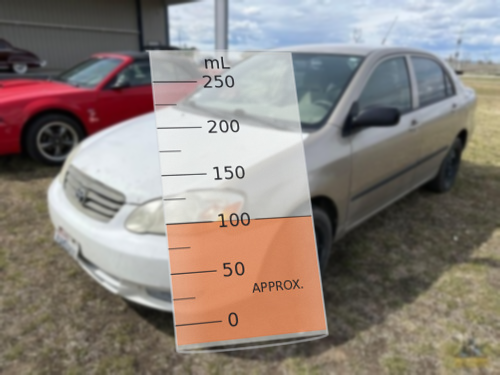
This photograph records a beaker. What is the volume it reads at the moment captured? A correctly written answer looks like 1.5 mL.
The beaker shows 100 mL
